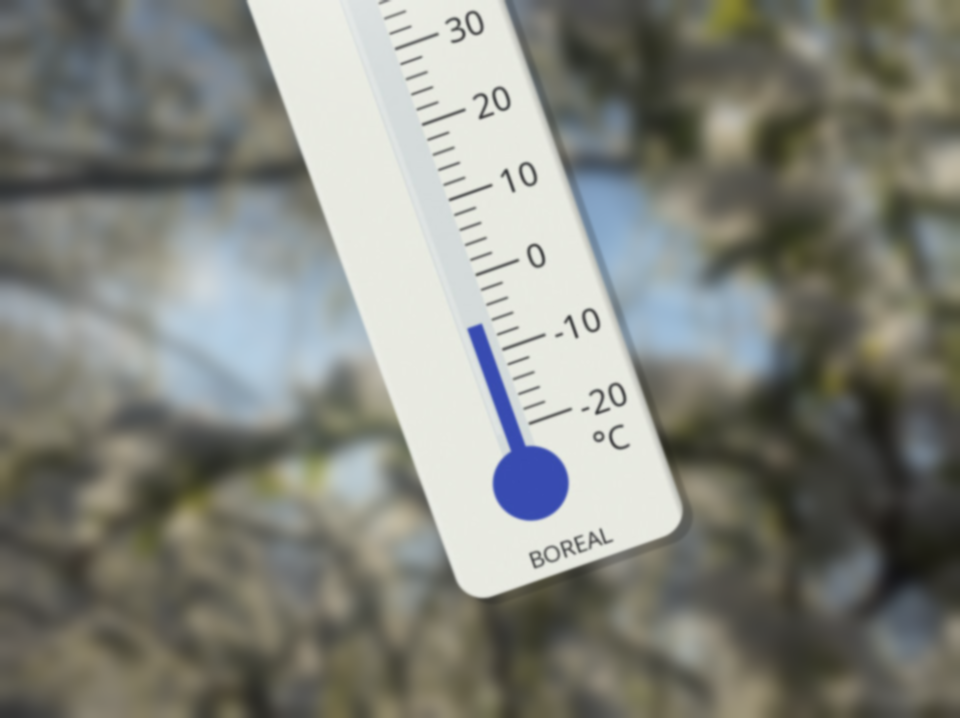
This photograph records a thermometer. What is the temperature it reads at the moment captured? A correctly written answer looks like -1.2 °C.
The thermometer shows -6 °C
